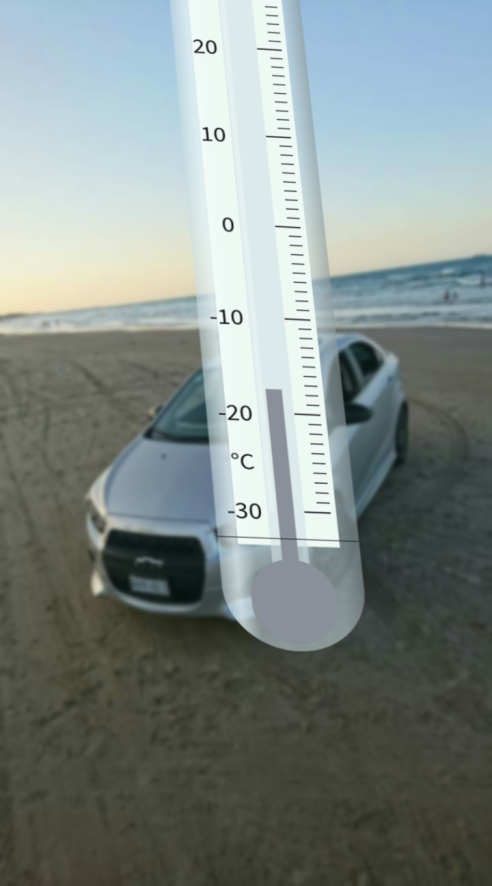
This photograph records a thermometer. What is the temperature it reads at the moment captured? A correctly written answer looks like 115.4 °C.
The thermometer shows -17.5 °C
